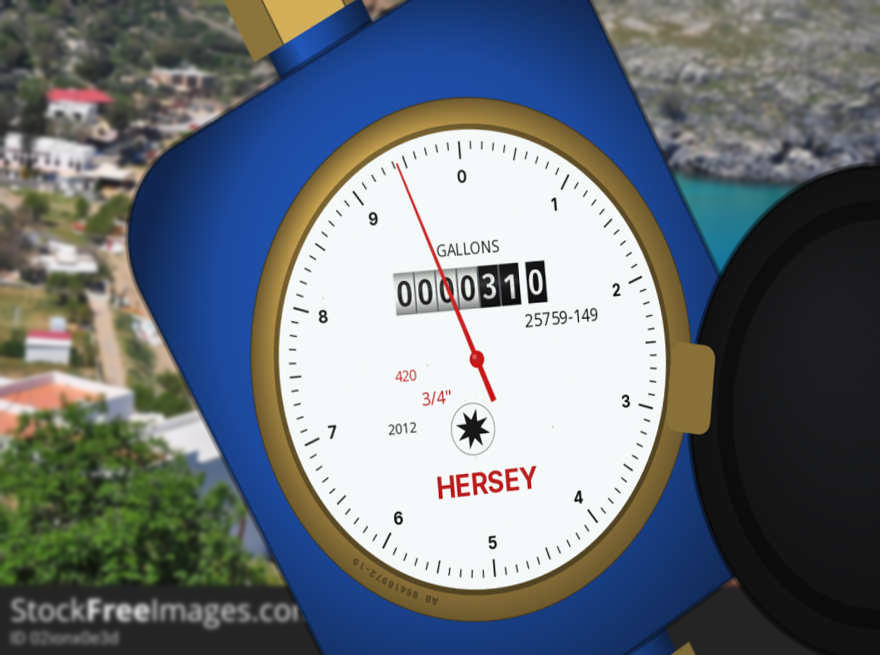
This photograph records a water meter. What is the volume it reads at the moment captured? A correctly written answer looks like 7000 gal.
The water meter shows 309.4 gal
